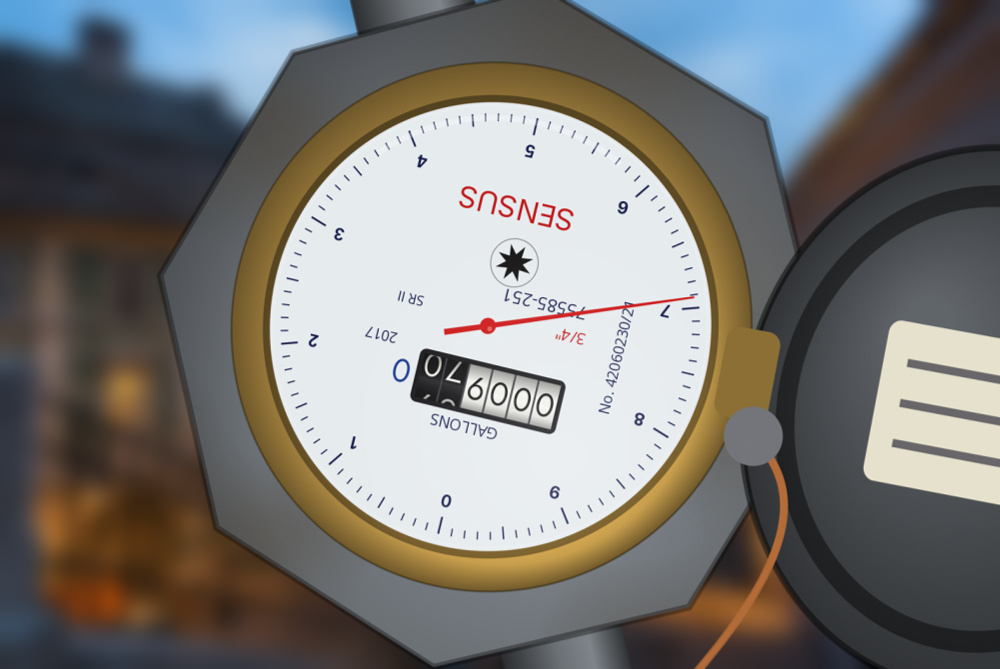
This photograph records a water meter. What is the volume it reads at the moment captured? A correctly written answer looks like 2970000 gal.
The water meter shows 9696.9 gal
